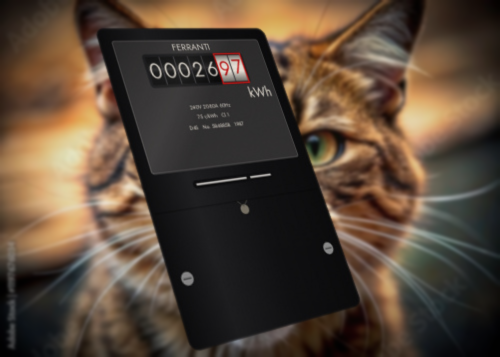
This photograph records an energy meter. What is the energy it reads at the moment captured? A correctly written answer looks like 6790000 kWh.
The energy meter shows 26.97 kWh
